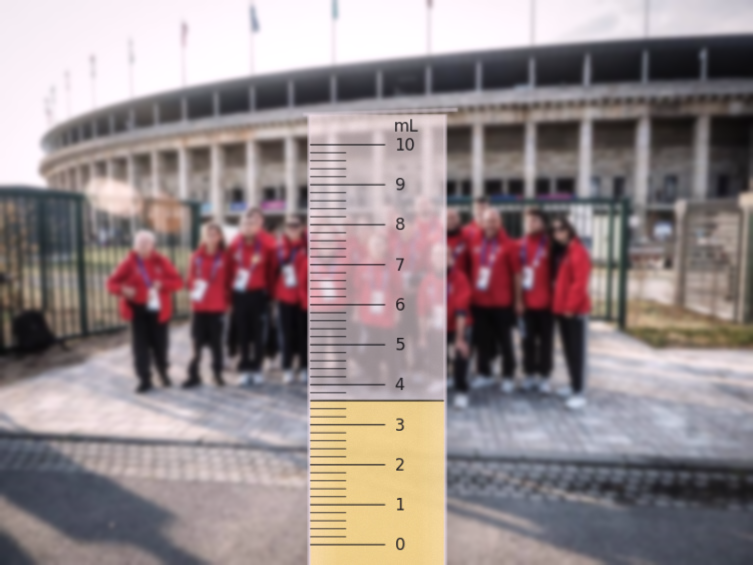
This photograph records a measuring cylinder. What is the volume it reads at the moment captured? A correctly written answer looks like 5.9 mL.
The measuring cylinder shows 3.6 mL
